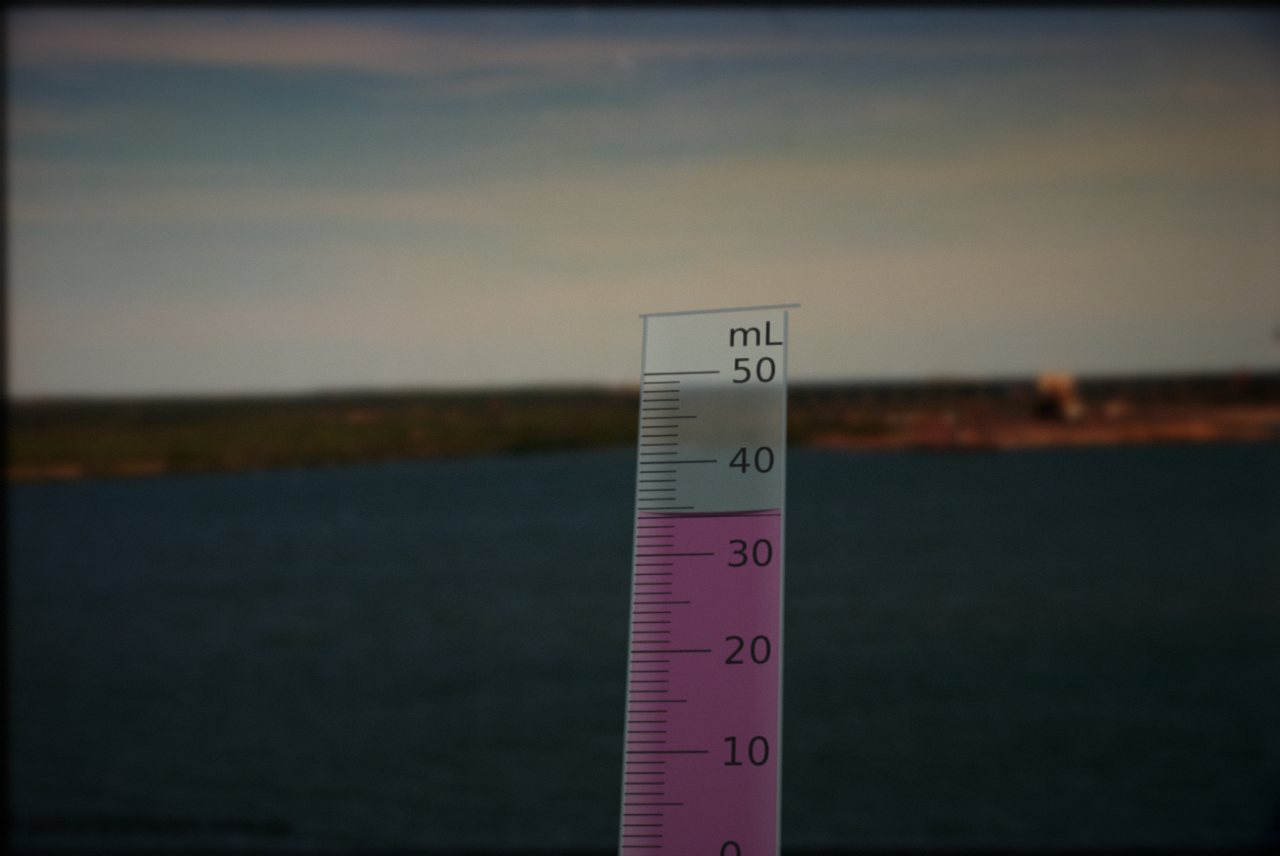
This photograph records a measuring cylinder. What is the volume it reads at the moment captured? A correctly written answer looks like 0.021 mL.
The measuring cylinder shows 34 mL
